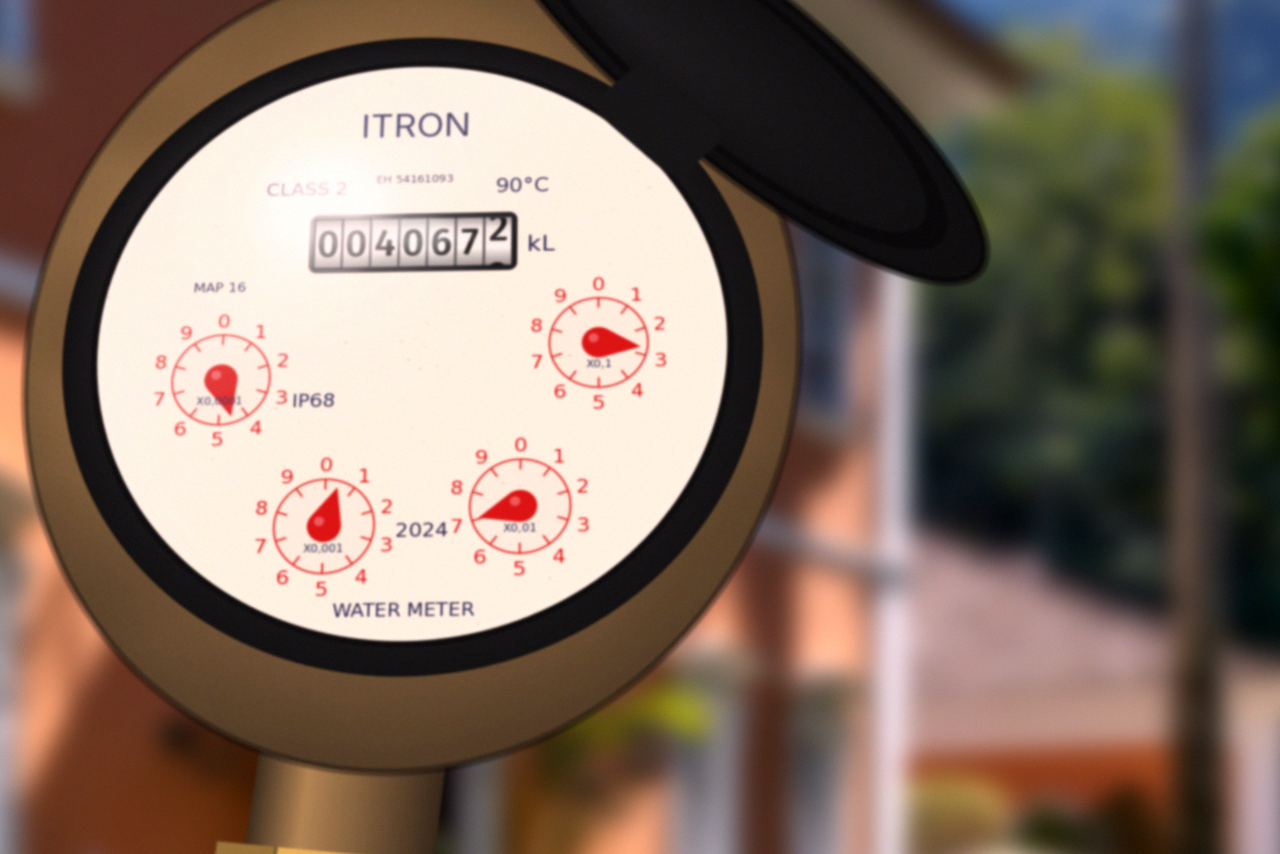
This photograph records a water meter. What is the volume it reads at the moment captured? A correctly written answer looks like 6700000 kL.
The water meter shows 40672.2704 kL
